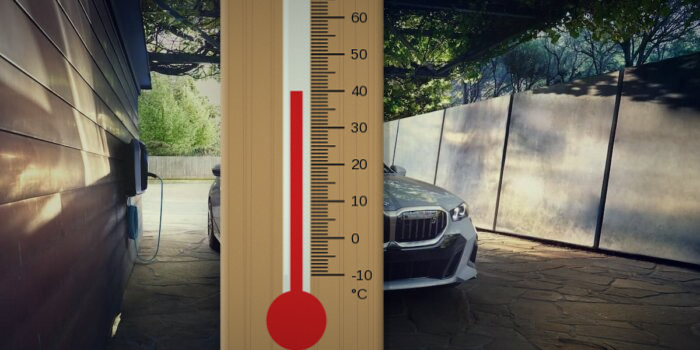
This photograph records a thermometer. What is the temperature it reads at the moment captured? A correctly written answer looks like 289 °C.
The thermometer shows 40 °C
